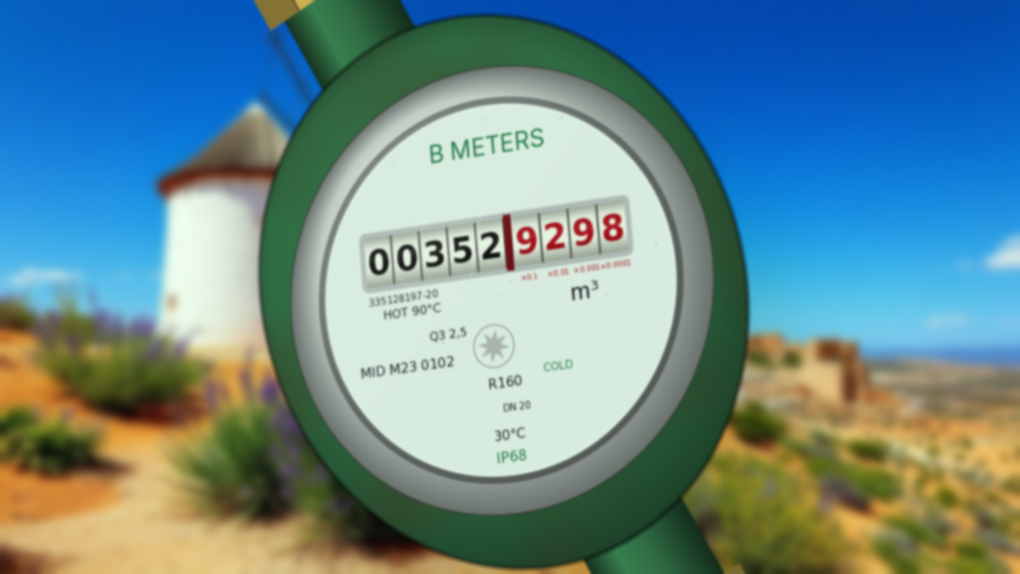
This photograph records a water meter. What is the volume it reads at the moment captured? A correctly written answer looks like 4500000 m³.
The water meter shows 352.9298 m³
